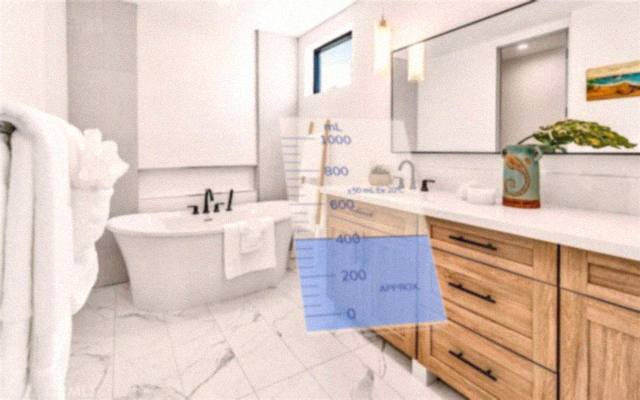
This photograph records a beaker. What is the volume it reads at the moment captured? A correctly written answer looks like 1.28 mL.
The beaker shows 400 mL
